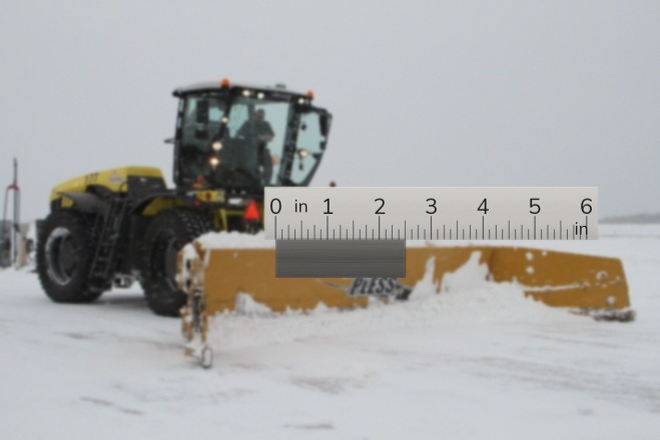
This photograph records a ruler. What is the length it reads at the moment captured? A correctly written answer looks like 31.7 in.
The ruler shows 2.5 in
